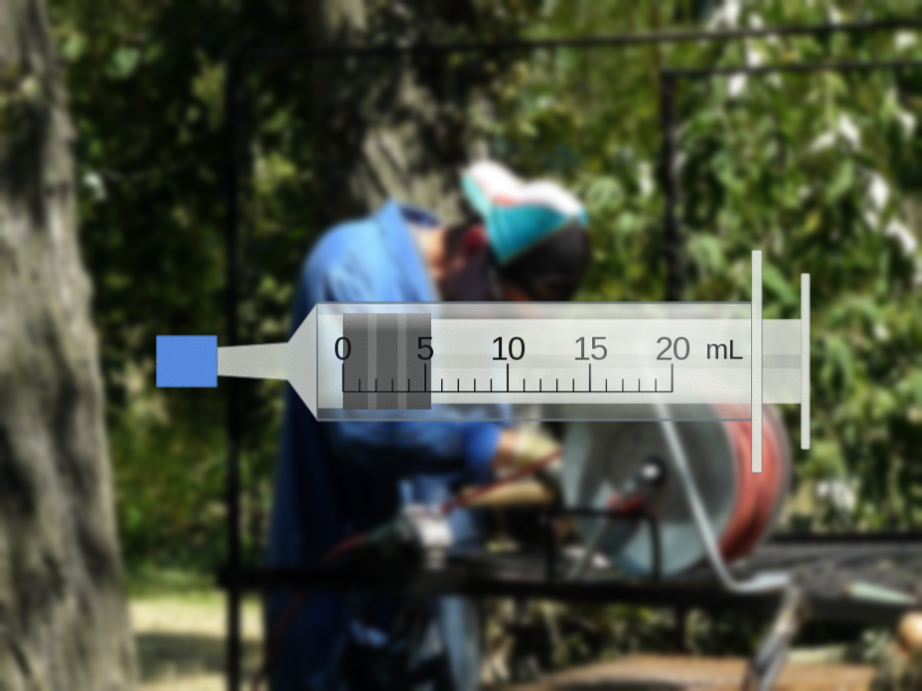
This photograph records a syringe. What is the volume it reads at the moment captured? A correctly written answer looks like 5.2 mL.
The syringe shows 0 mL
